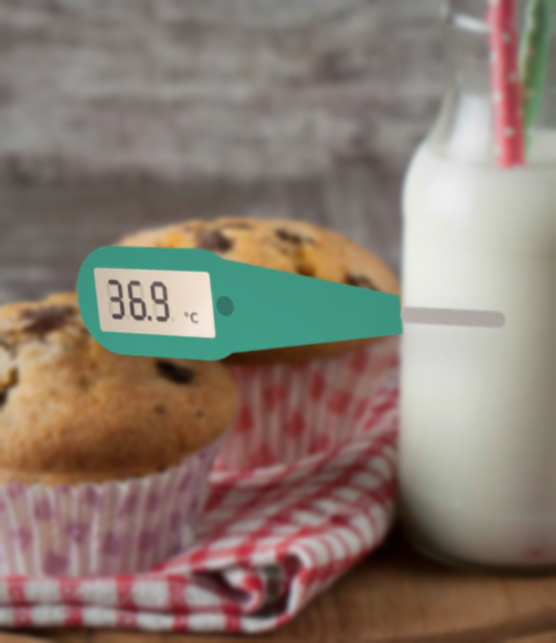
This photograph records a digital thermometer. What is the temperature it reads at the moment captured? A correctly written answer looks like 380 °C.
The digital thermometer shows 36.9 °C
